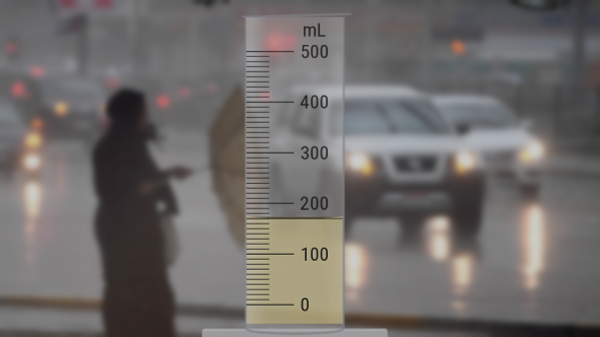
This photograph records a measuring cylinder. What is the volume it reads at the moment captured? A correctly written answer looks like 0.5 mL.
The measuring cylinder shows 170 mL
